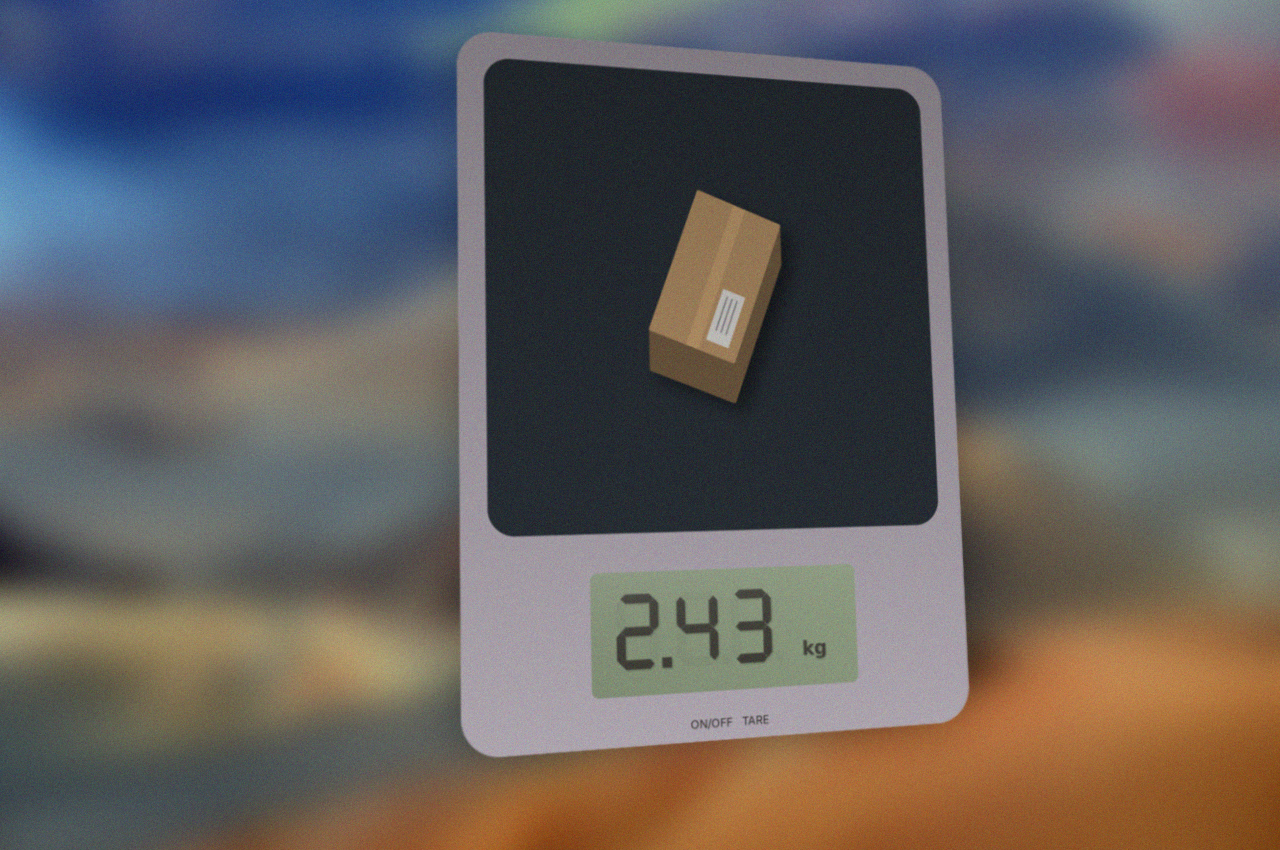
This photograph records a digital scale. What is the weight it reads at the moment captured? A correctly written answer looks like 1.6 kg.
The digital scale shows 2.43 kg
